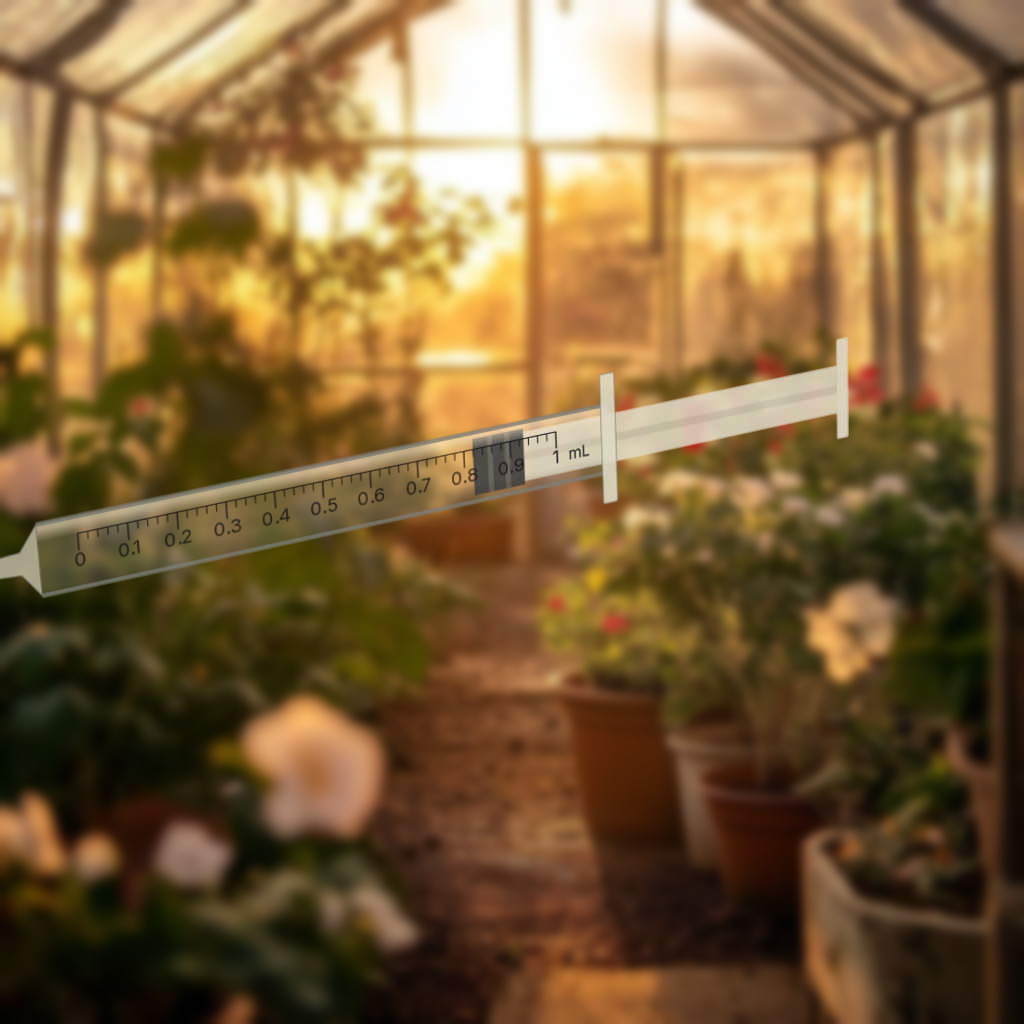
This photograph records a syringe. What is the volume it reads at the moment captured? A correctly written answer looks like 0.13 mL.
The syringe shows 0.82 mL
